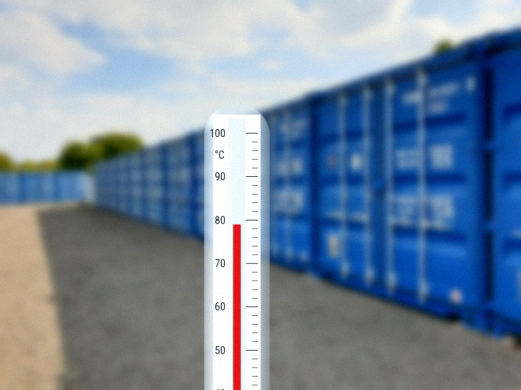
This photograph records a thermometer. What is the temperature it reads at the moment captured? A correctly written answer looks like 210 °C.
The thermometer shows 79 °C
